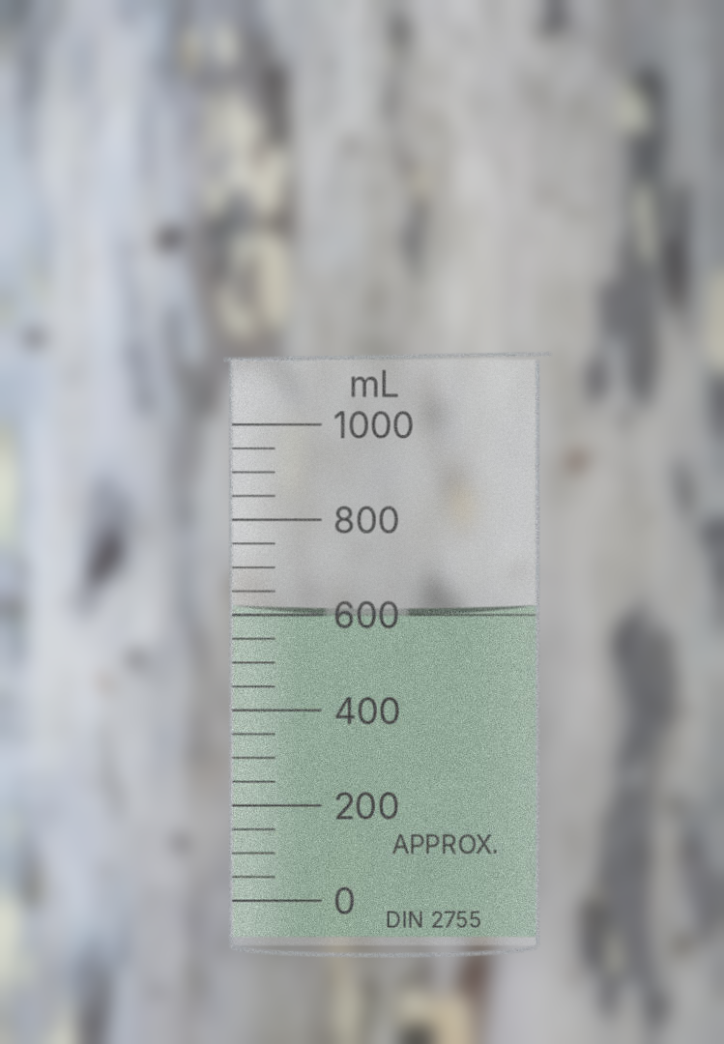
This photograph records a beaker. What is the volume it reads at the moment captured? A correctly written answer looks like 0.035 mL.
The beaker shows 600 mL
